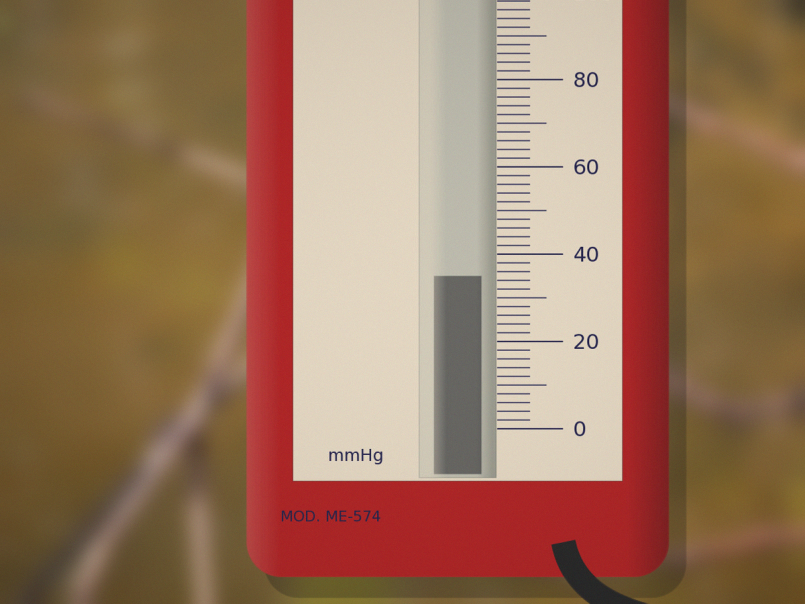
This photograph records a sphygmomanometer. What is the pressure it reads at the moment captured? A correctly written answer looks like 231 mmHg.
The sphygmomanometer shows 35 mmHg
